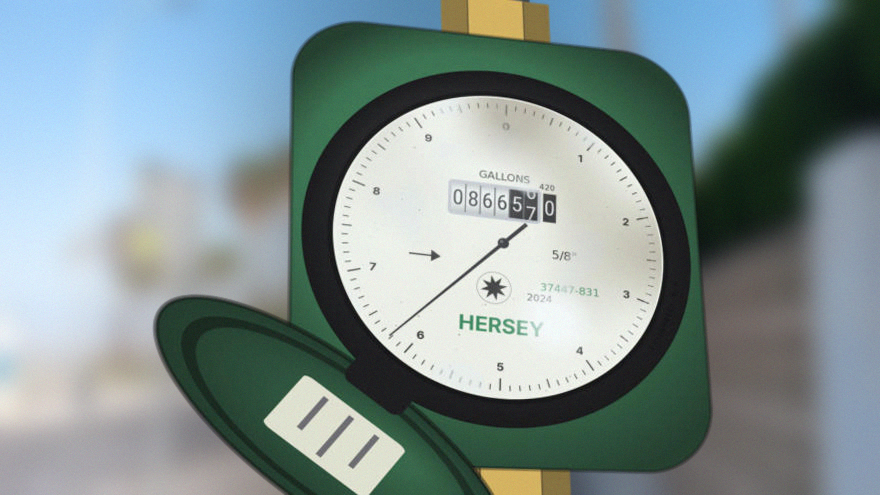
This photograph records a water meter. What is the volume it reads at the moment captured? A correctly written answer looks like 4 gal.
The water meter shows 866566.2 gal
